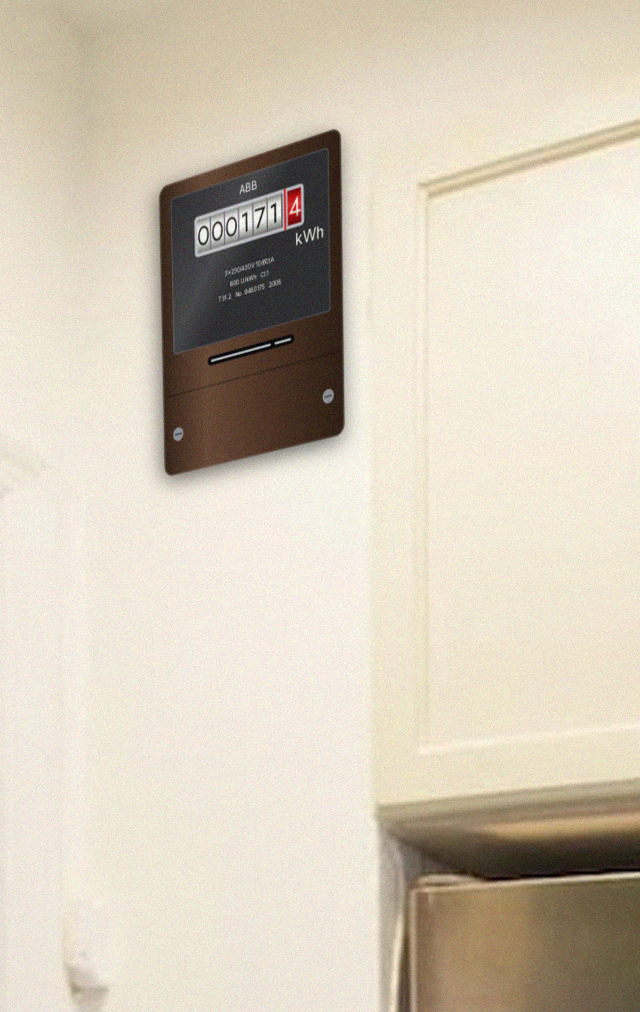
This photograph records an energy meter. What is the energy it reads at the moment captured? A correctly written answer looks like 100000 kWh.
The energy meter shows 171.4 kWh
